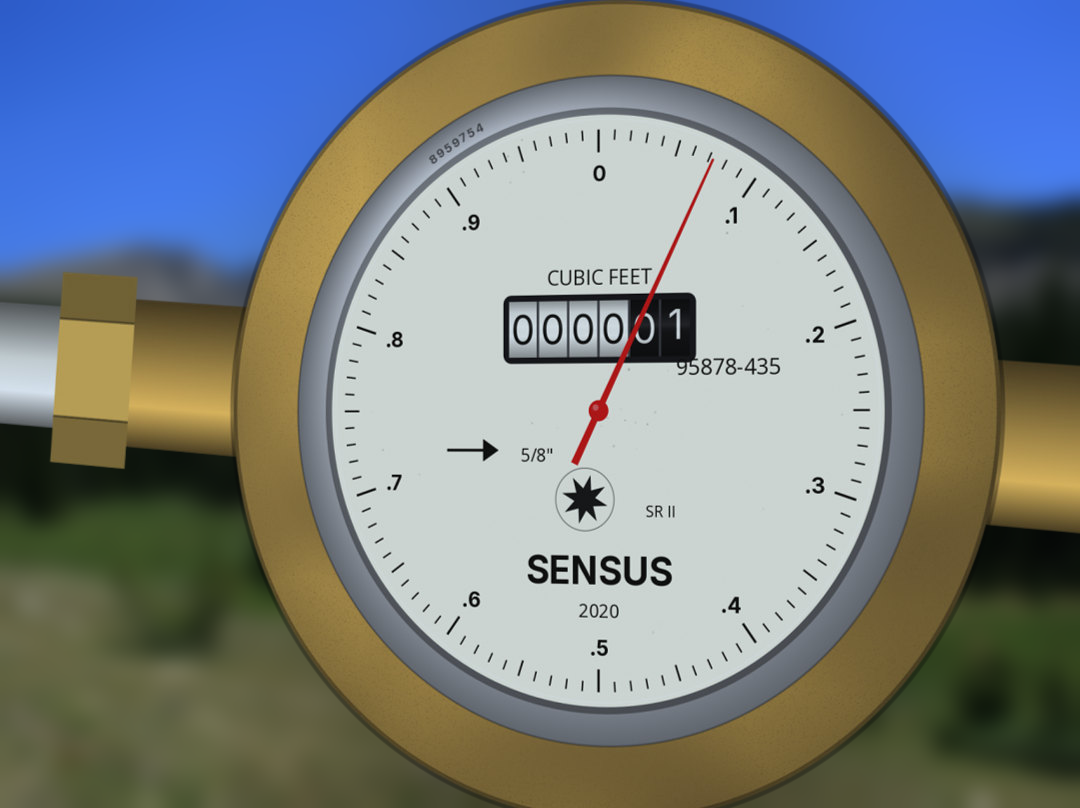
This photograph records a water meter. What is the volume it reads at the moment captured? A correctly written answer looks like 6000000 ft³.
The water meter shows 1.07 ft³
